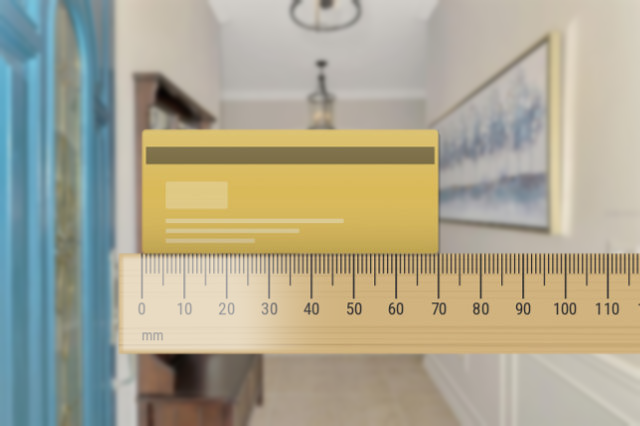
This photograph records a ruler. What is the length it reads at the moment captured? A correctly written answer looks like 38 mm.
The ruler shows 70 mm
